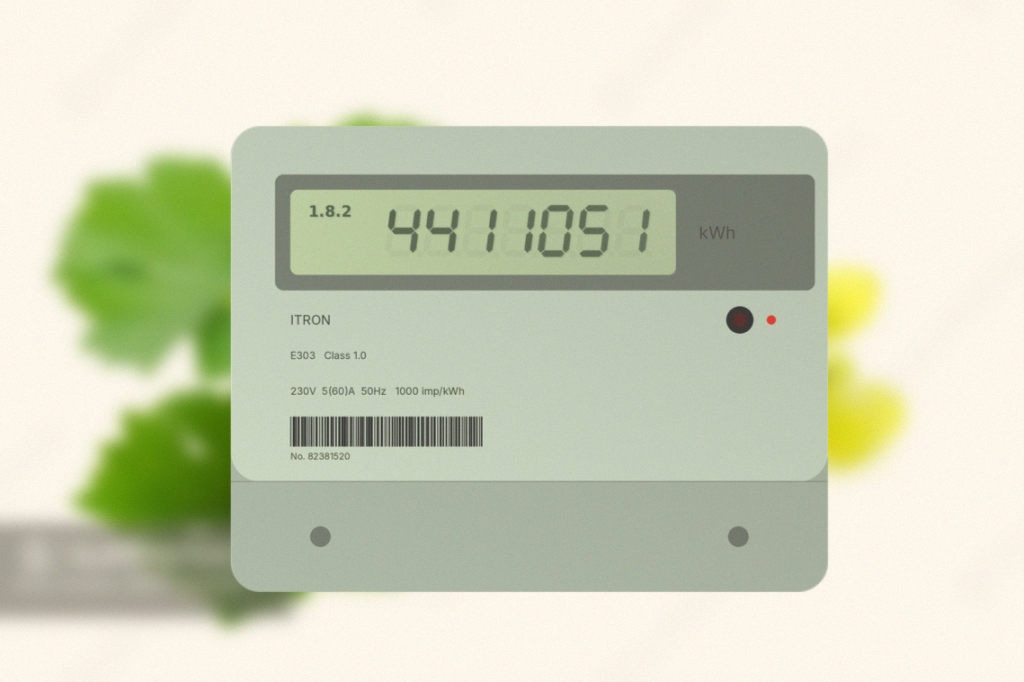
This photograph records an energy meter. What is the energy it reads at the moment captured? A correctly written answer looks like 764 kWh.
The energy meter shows 4411051 kWh
